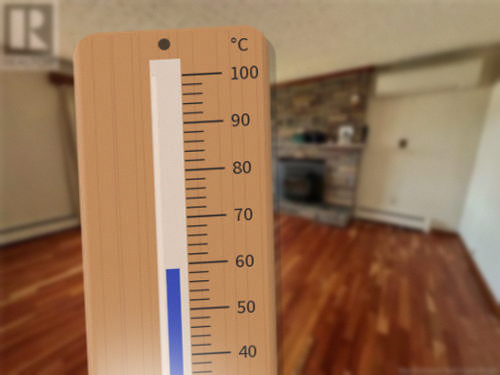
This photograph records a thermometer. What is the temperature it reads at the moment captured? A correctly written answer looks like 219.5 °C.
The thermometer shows 59 °C
